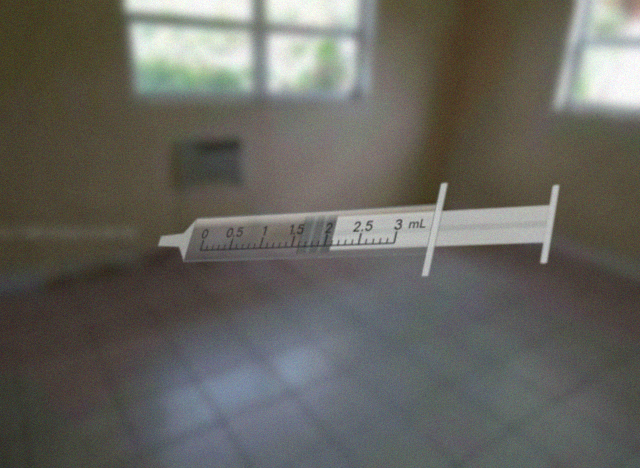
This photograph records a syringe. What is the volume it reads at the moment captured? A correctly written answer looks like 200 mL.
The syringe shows 1.6 mL
